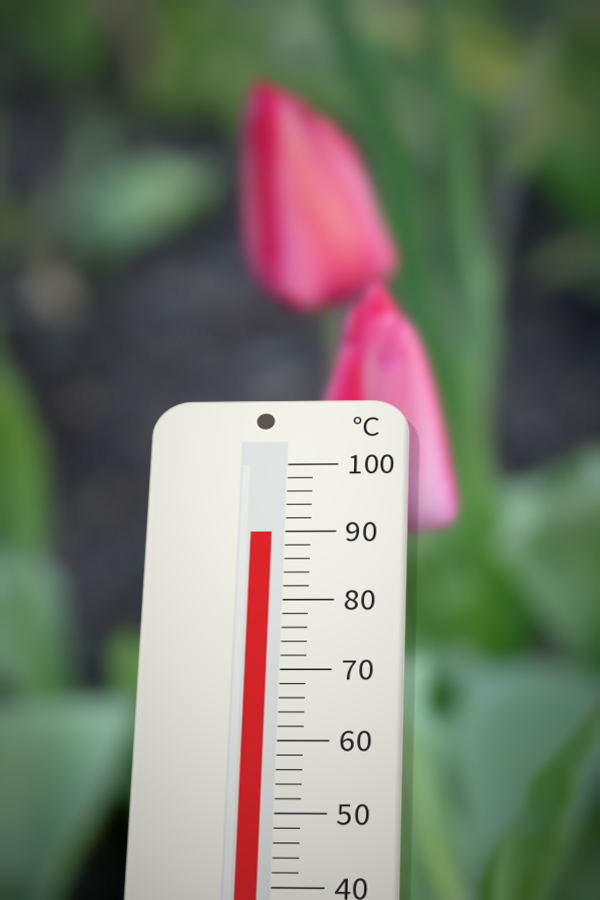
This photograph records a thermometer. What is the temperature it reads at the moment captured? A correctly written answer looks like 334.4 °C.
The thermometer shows 90 °C
